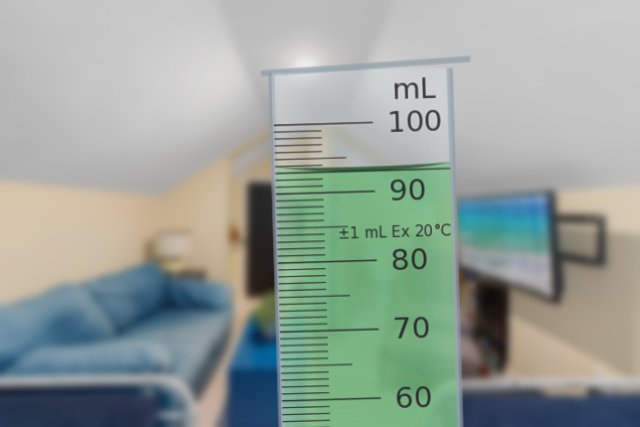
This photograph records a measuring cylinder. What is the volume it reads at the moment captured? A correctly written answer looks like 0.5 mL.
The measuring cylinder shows 93 mL
